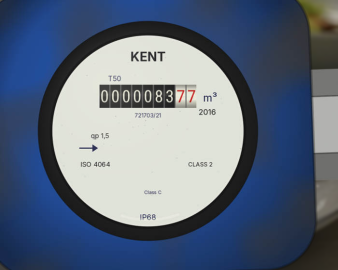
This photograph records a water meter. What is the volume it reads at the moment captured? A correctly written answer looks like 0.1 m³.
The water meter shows 83.77 m³
